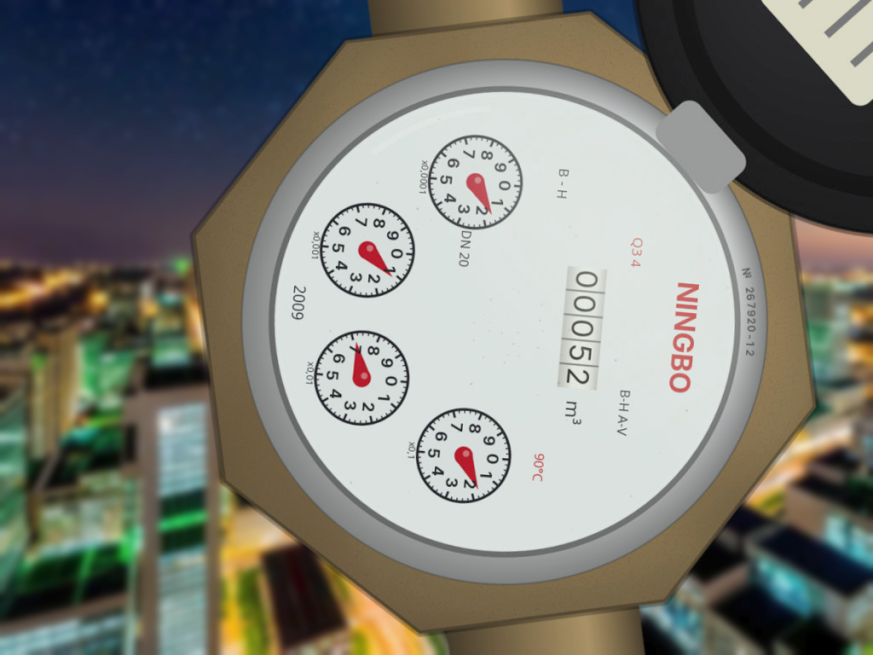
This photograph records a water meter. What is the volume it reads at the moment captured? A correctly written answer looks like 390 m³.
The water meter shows 52.1711 m³
